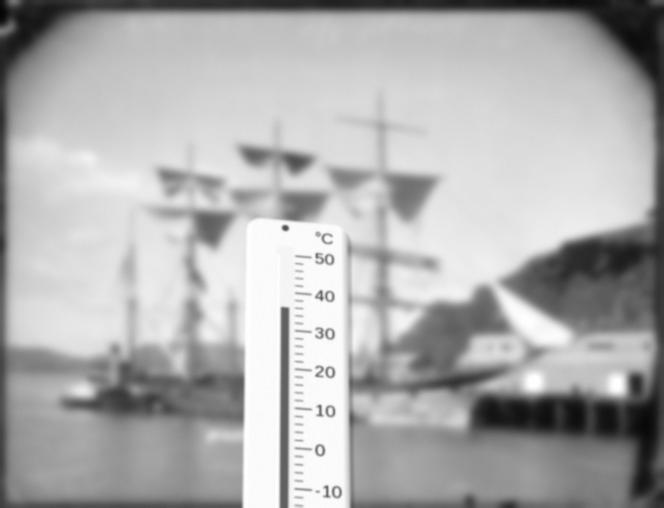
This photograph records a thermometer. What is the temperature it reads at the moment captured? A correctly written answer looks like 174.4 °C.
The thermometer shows 36 °C
